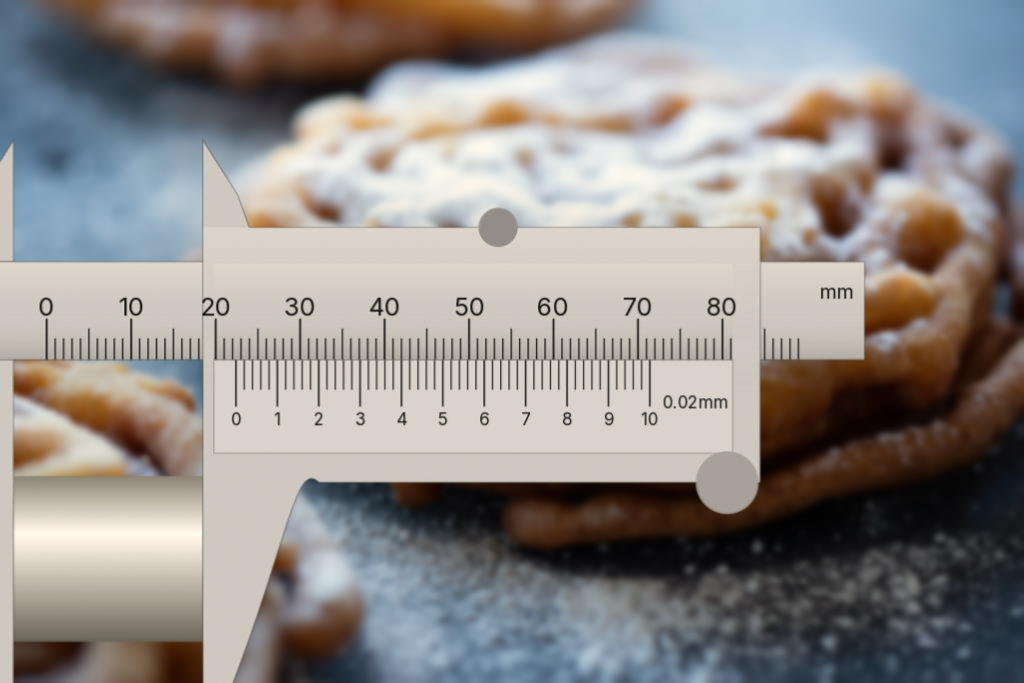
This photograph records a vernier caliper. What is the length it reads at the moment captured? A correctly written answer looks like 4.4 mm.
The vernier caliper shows 22.4 mm
